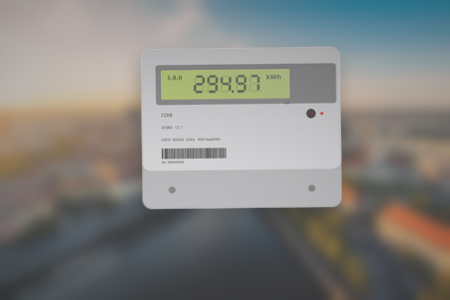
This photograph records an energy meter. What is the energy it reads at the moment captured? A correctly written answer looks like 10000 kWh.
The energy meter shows 294.97 kWh
